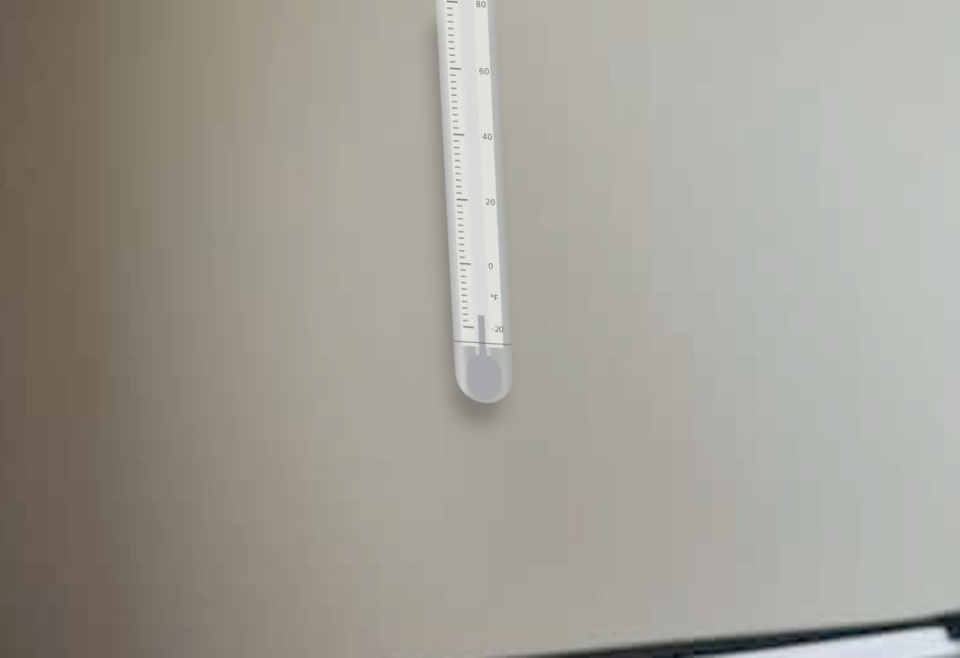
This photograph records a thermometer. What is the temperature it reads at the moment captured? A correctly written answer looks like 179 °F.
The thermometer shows -16 °F
